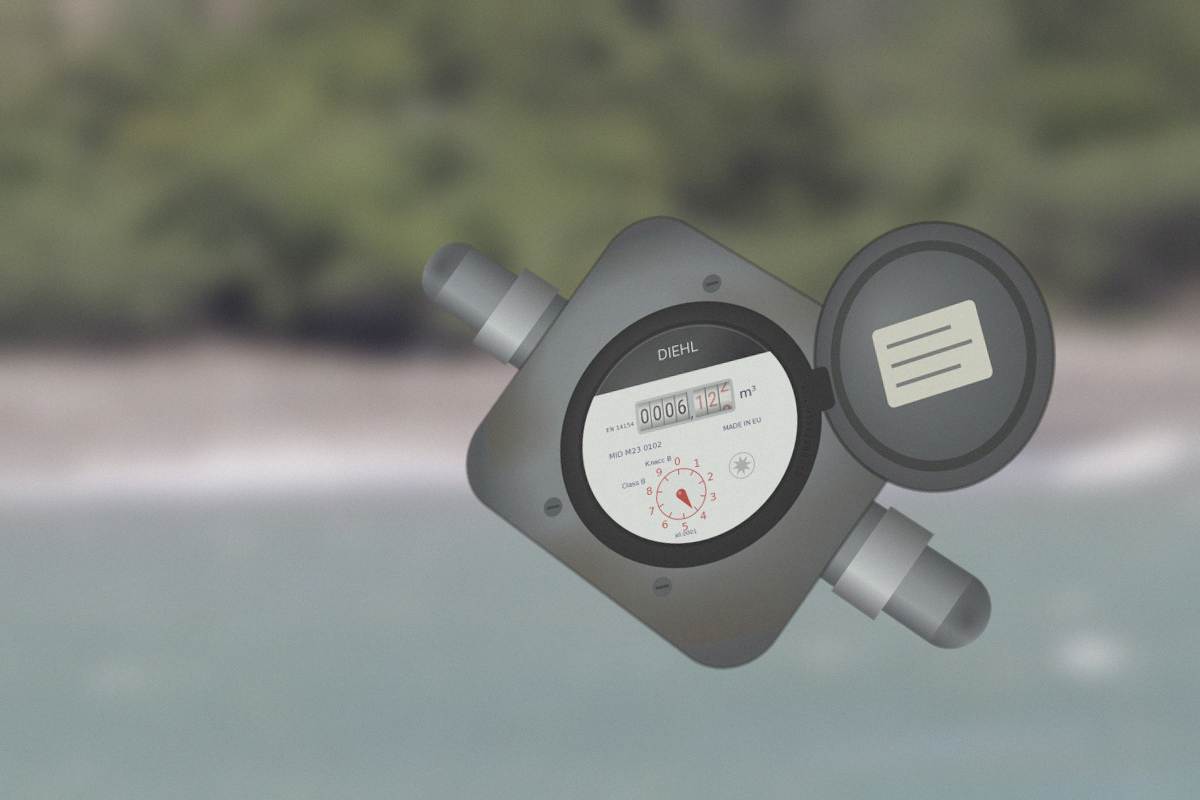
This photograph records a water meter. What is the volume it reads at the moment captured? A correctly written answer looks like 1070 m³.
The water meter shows 6.1224 m³
